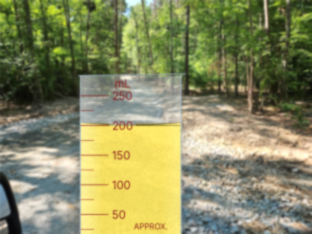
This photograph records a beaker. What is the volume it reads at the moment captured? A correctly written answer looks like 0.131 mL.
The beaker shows 200 mL
